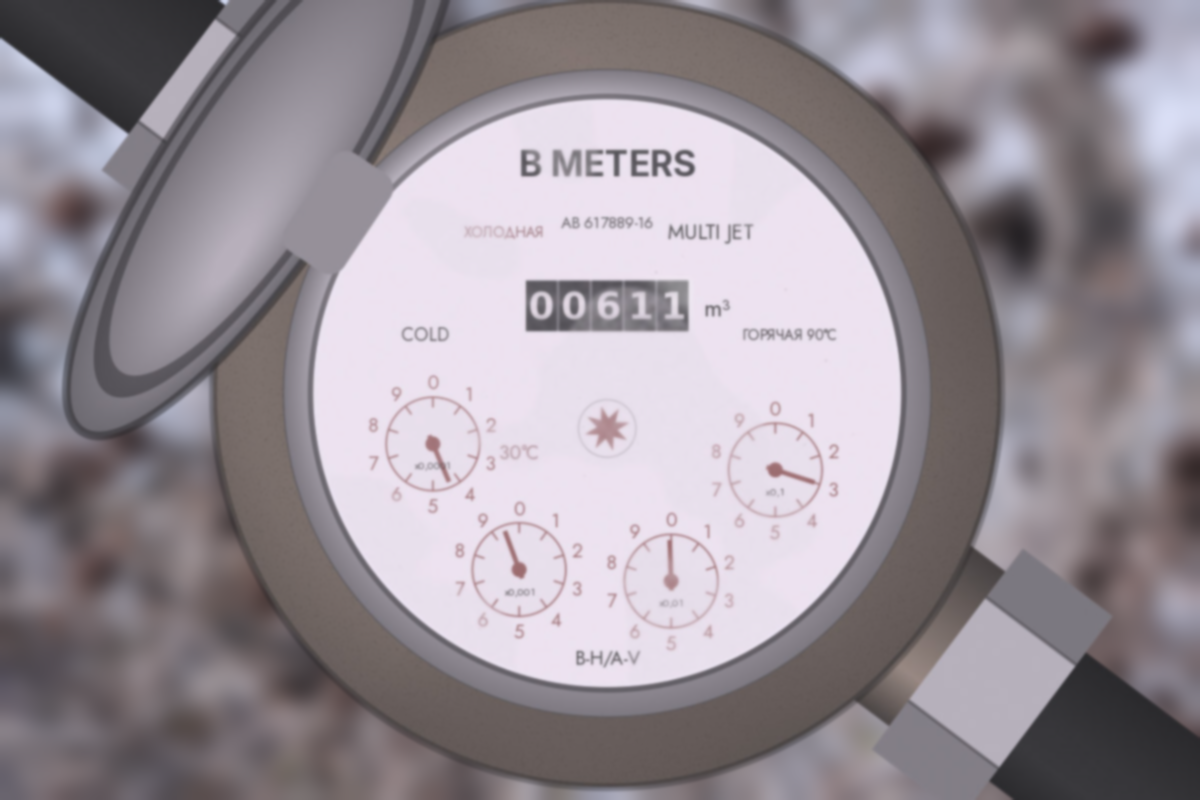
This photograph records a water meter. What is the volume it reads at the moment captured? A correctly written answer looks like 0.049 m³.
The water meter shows 611.2994 m³
